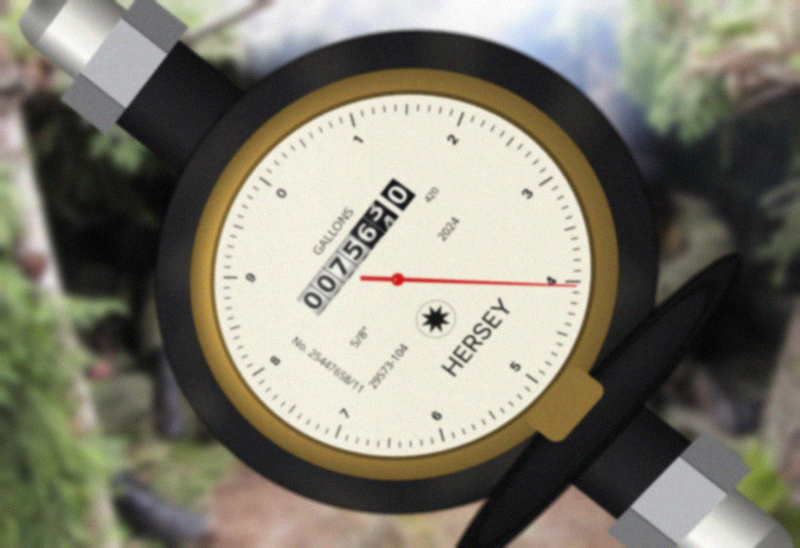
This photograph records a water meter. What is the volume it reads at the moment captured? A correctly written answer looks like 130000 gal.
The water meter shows 75634.0 gal
